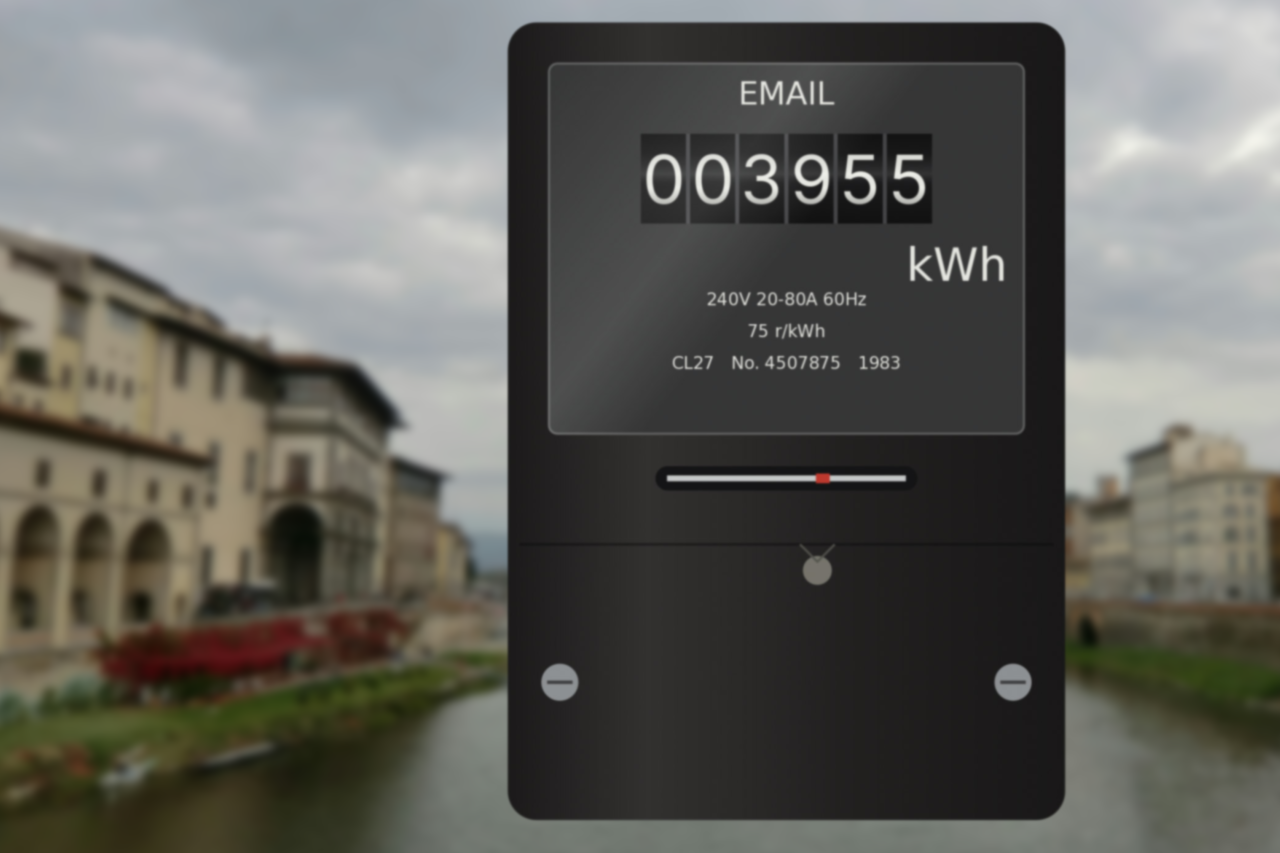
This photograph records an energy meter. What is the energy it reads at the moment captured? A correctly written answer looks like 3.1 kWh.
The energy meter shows 3955 kWh
